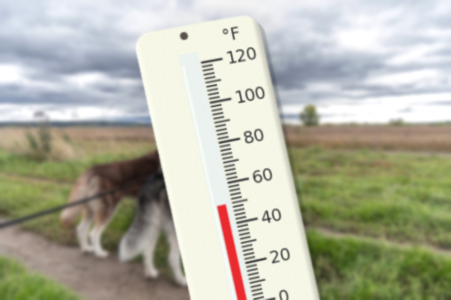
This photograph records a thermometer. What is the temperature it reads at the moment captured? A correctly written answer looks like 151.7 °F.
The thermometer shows 50 °F
